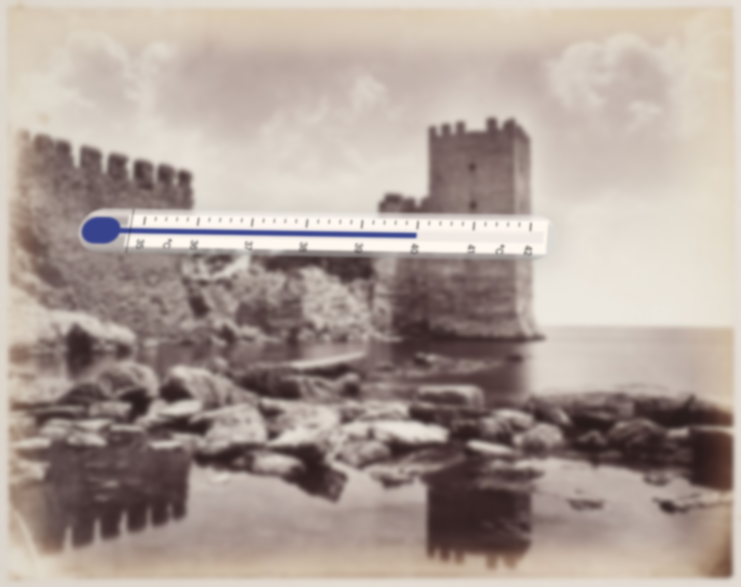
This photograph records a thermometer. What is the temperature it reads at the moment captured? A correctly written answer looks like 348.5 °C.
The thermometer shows 40 °C
